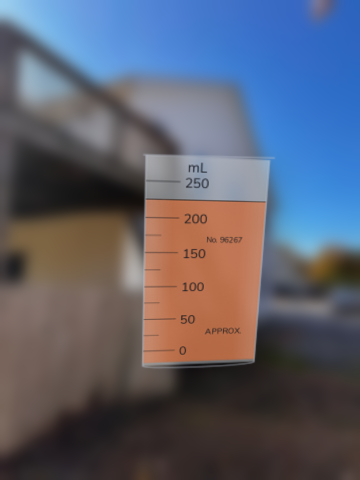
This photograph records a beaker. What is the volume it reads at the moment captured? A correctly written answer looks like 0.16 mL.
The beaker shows 225 mL
